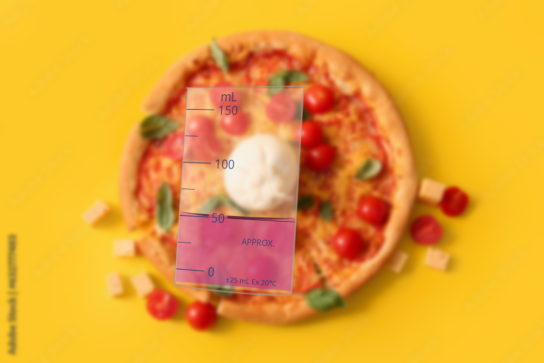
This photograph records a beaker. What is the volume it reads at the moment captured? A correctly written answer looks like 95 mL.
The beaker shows 50 mL
